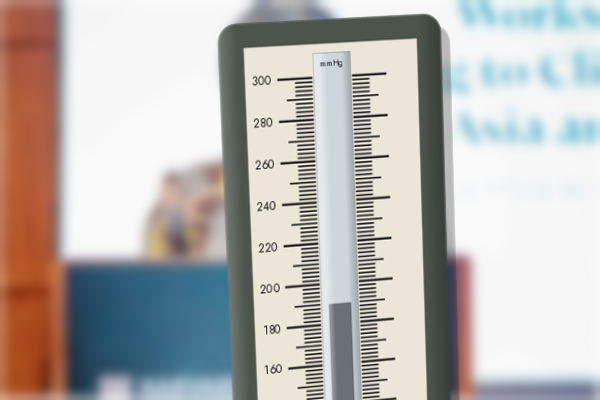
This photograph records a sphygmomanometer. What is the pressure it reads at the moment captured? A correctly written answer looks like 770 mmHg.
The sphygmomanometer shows 190 mmHg
